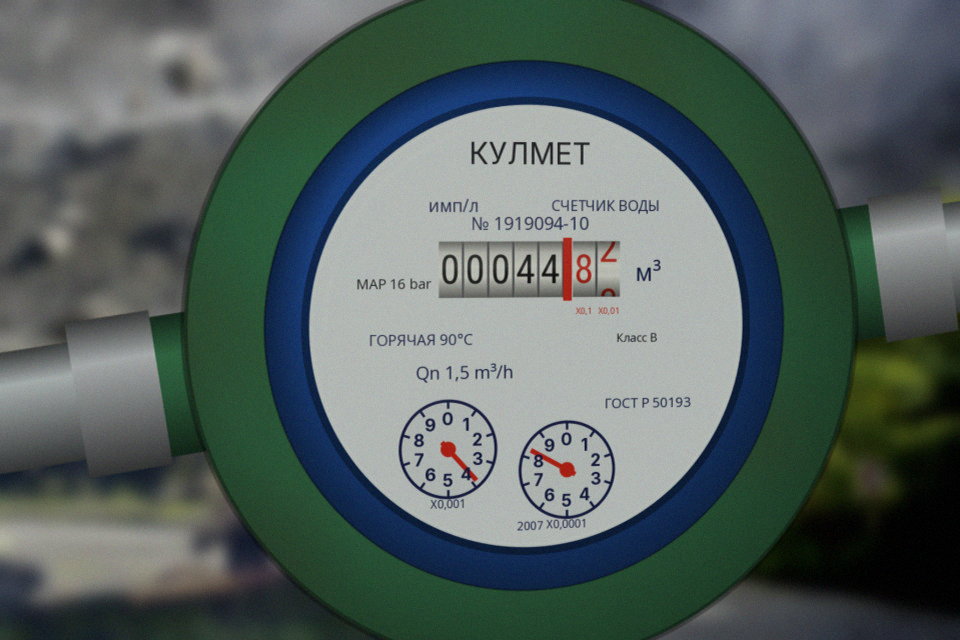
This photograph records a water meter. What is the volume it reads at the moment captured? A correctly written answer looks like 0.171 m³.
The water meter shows 44.8238 m³
